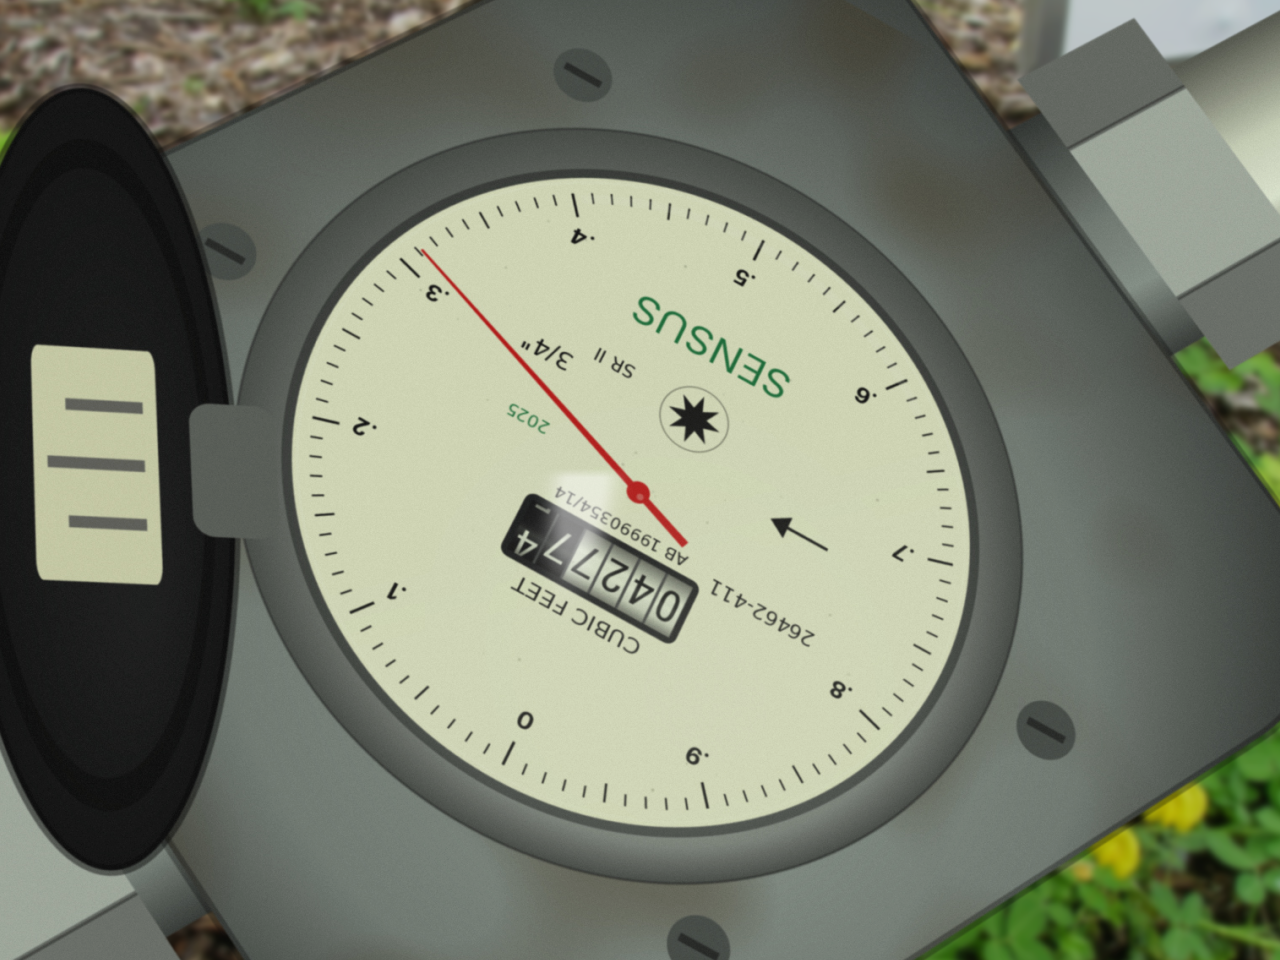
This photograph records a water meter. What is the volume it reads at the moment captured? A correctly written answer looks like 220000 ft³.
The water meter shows 42774.31 ft³
